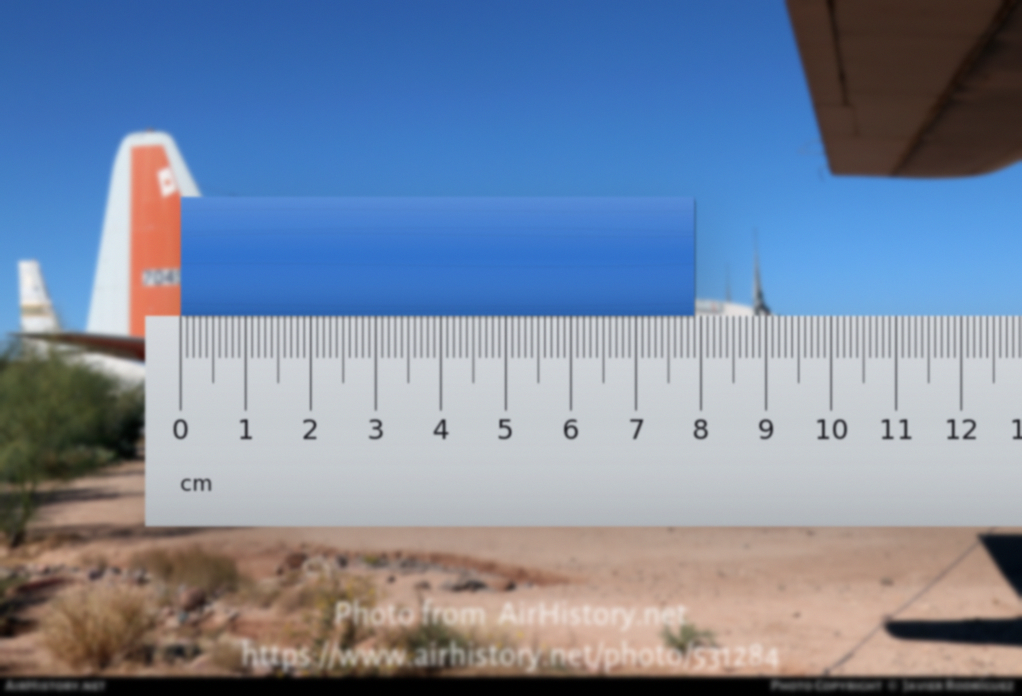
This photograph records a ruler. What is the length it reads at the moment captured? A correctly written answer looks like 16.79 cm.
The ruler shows 7.9 cm
